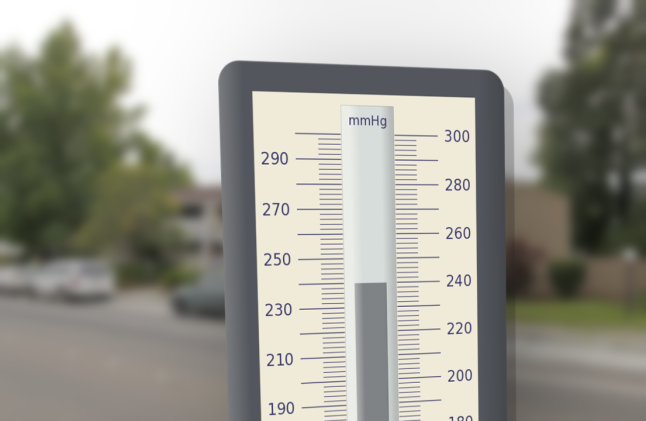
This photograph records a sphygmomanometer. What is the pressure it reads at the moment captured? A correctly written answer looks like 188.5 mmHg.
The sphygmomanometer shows 240 mmHg
